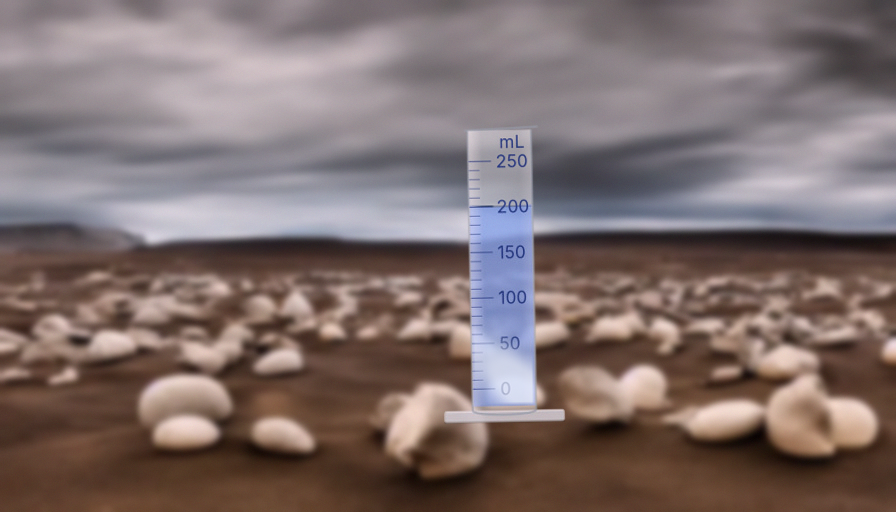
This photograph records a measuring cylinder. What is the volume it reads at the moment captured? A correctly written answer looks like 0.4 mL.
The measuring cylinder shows 200 mL
